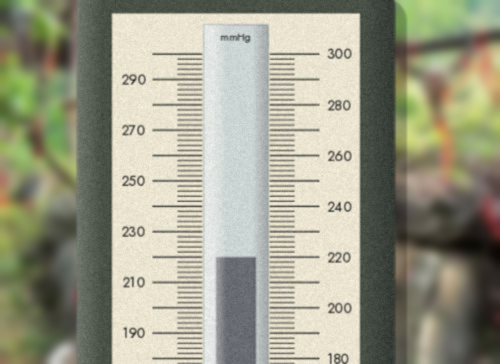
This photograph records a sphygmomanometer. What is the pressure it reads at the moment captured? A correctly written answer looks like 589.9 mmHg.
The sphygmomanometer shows 220 mmHg
